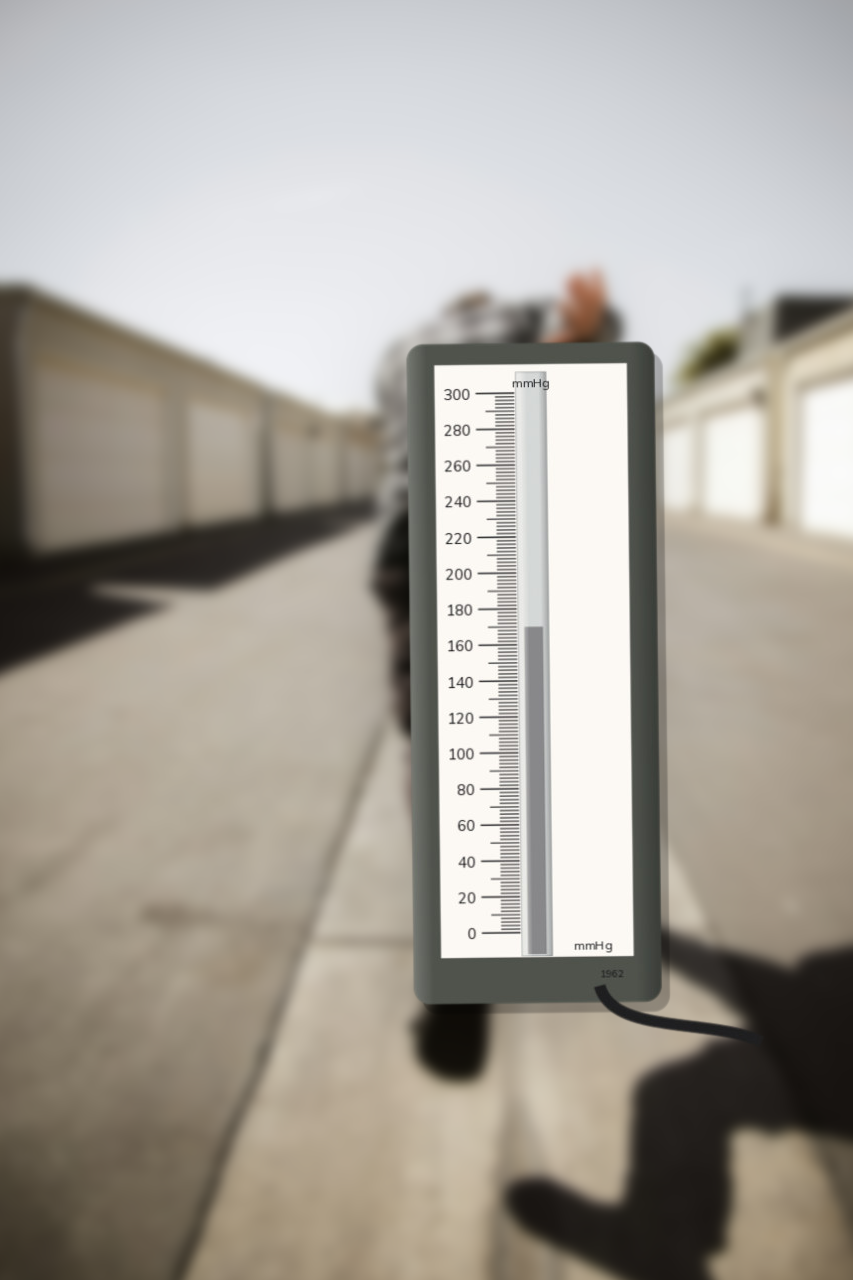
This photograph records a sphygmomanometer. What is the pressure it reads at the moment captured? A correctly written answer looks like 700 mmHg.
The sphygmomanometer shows 170 mmHg
